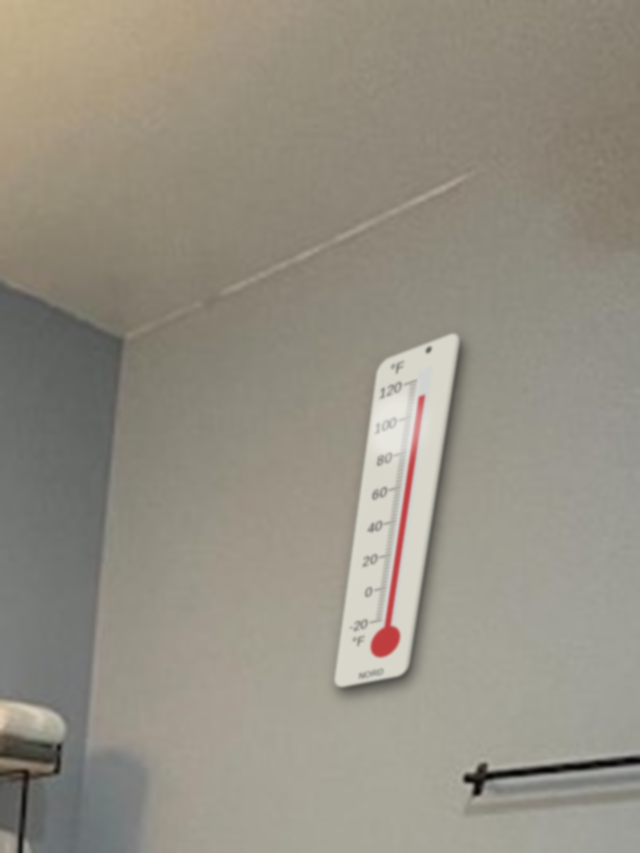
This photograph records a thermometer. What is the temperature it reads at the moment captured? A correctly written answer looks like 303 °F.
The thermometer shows 110 °F
